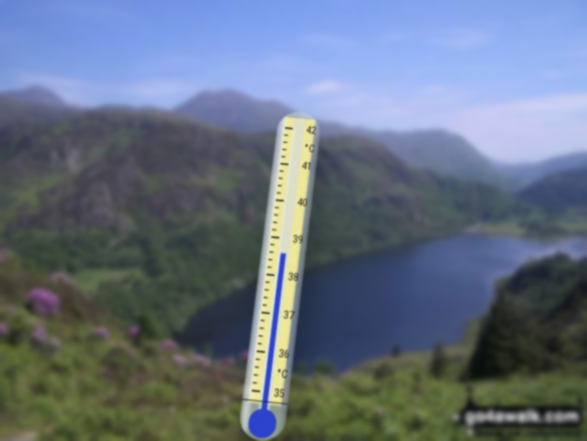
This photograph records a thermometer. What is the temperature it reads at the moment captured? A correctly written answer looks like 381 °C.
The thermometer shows 38.6 °C
